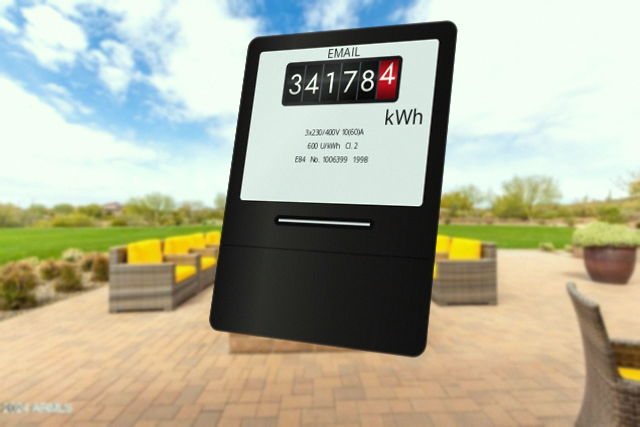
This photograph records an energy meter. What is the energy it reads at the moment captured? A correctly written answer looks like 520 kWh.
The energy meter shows 34178.4 kWh
